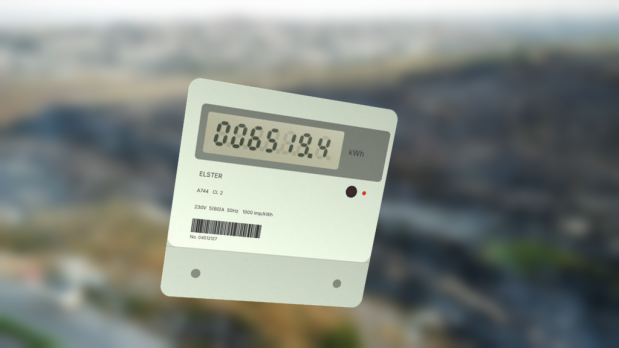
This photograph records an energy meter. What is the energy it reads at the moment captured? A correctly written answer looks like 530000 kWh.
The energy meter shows 6519.4 kWh
